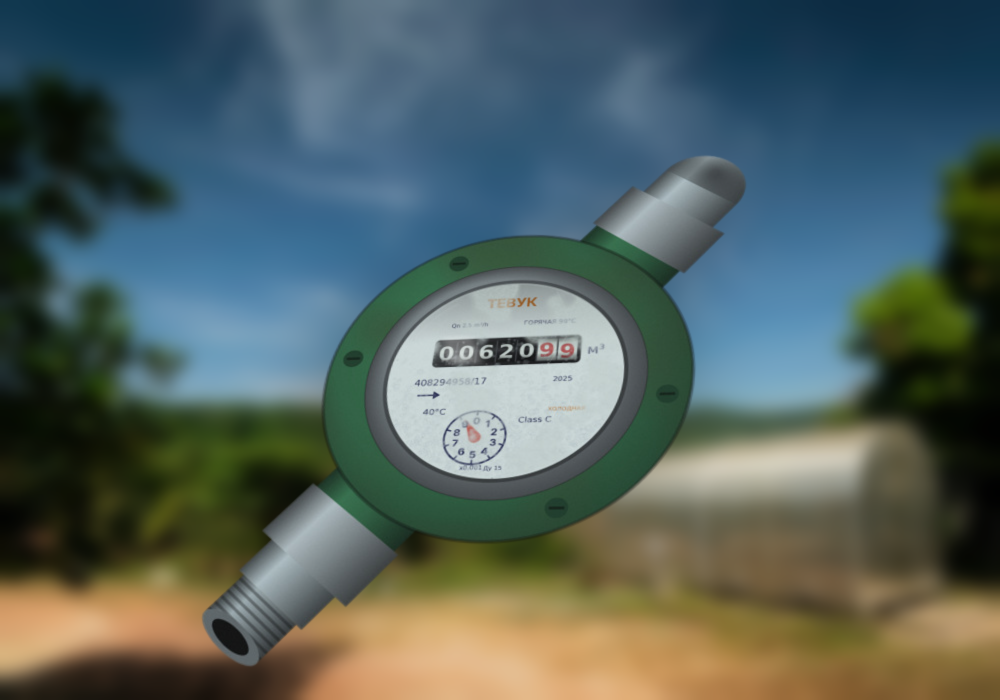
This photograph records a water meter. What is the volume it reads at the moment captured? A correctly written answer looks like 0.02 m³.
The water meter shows 620.989 m³
